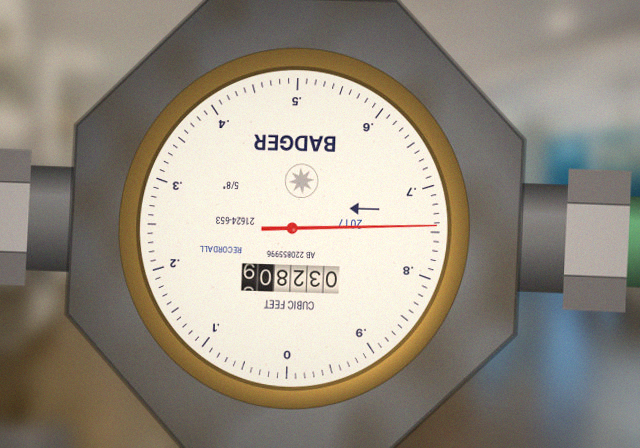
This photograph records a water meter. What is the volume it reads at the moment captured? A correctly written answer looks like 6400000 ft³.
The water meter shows 32808.74 ft³
